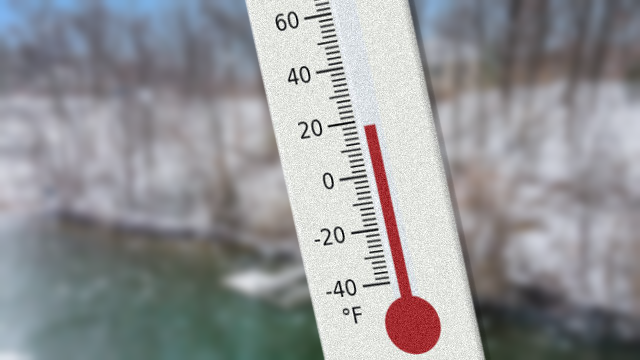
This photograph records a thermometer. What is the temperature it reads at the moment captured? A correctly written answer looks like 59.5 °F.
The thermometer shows 18 °F
